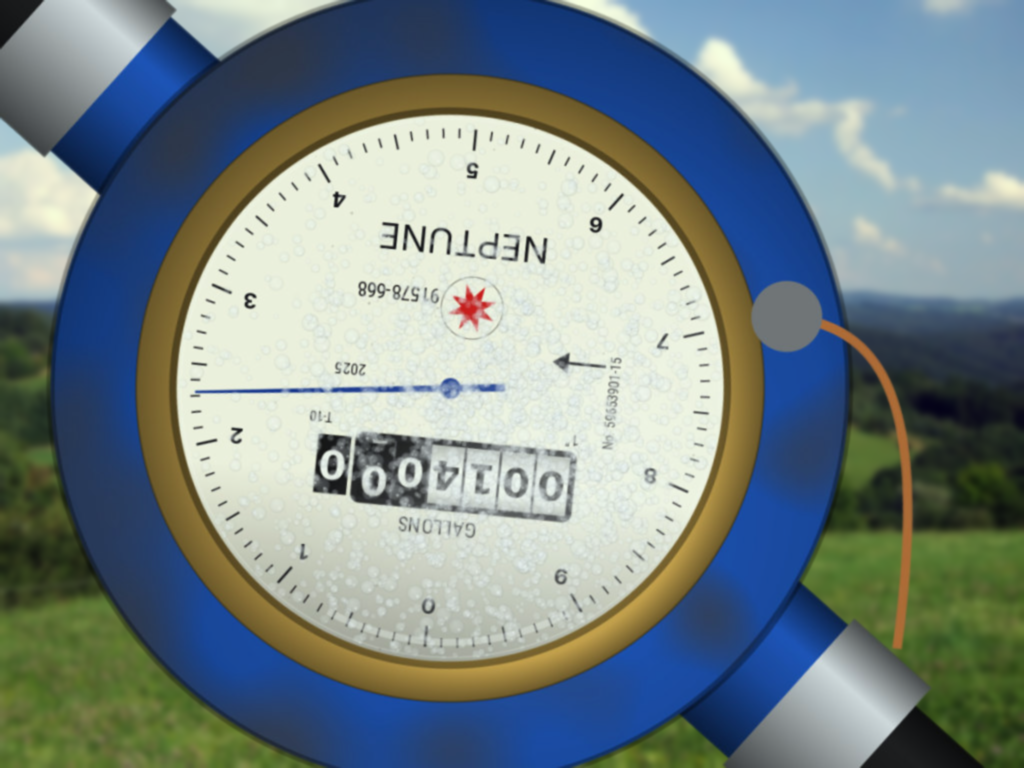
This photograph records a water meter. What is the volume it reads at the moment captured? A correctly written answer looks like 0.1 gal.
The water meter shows 14002.3 gal
